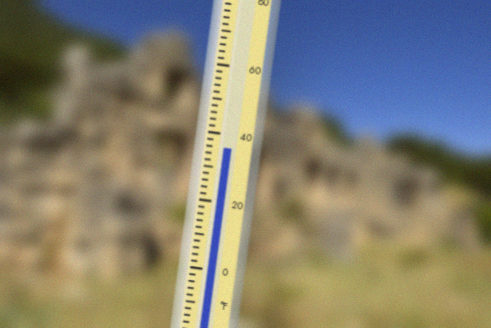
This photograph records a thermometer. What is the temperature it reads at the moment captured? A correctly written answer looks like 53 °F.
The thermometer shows 36 °F
